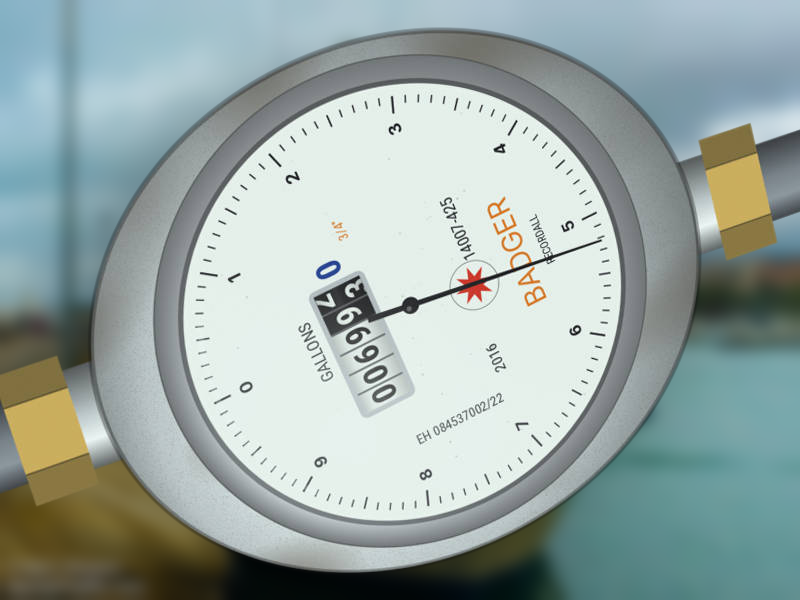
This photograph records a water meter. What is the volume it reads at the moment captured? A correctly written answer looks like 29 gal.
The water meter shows 69925.2 gal
